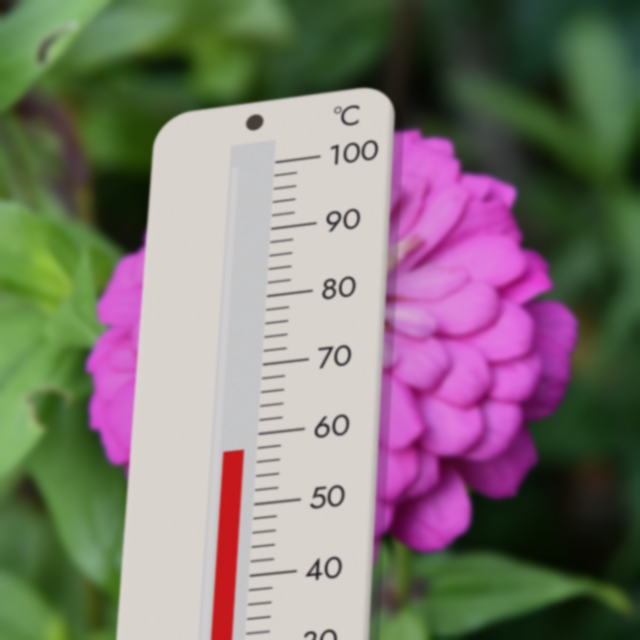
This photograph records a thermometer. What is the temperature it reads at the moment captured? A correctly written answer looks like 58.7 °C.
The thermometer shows 58 °C
